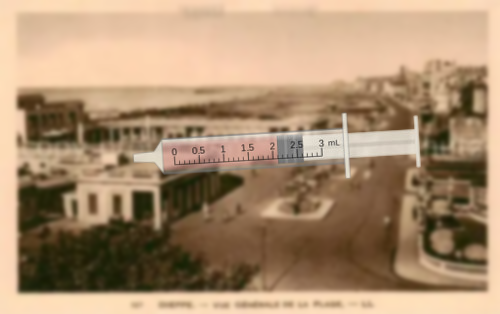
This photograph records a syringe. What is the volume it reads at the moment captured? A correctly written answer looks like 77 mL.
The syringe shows 2.1 mL
